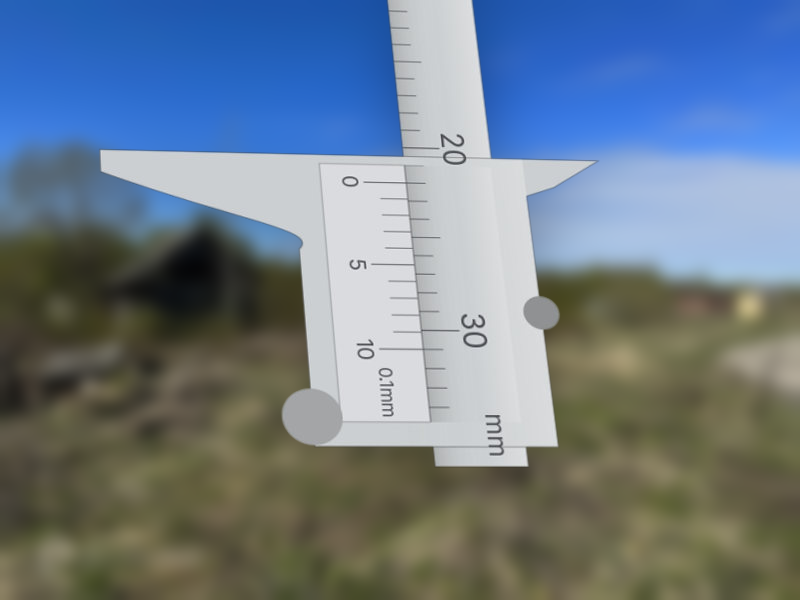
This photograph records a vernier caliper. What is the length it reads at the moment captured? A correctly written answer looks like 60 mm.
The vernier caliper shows 22.0 mm
